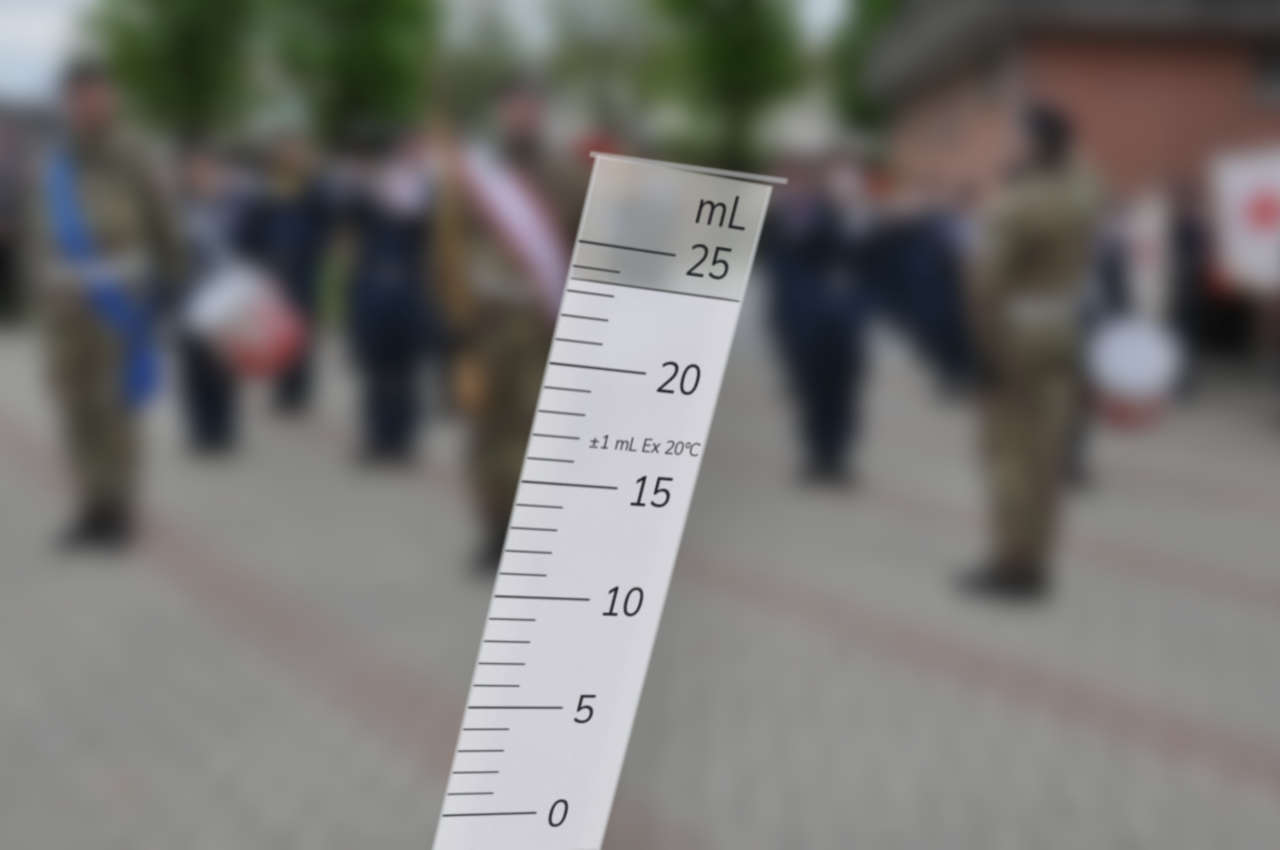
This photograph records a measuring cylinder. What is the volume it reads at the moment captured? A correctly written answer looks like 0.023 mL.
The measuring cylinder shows 23.5 mL
